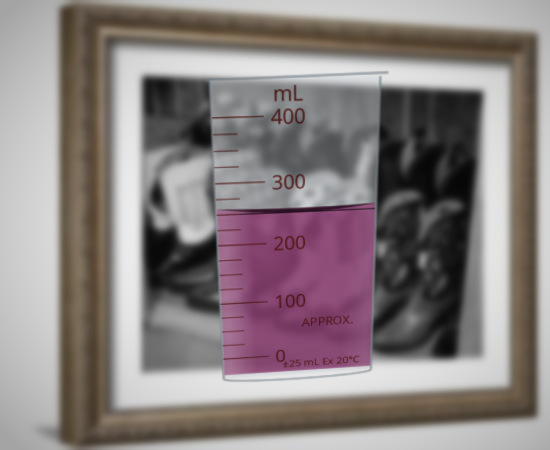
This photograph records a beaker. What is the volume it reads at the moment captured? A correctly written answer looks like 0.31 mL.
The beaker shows 250 mL
